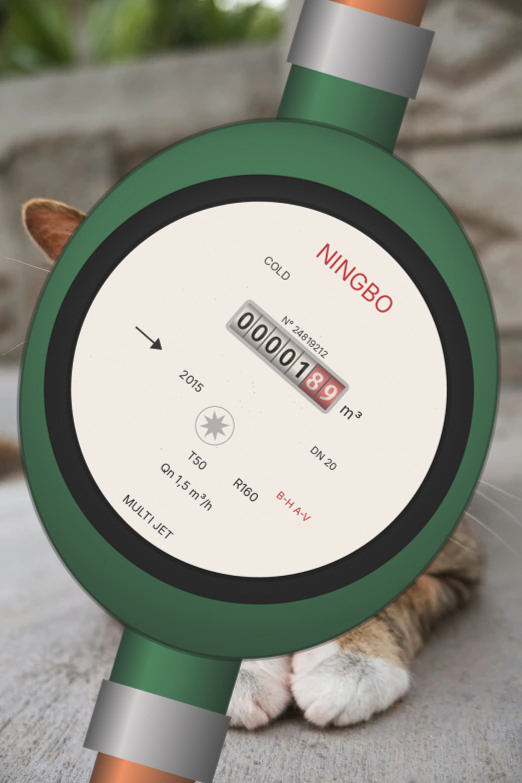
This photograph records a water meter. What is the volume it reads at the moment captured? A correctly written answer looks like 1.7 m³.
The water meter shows 1.89 m³
